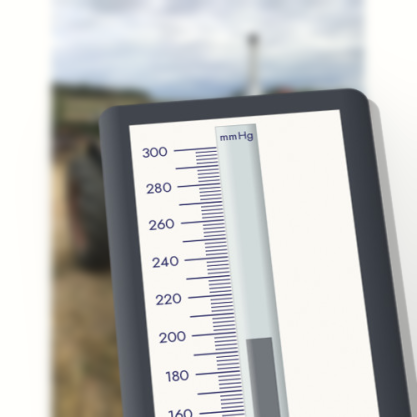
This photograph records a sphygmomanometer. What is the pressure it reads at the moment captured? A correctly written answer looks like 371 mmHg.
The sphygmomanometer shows 196 mmHg
